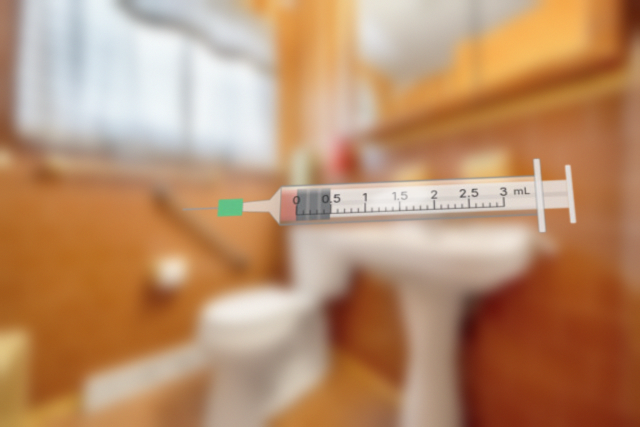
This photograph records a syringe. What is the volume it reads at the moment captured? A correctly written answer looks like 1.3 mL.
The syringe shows 0 mL
